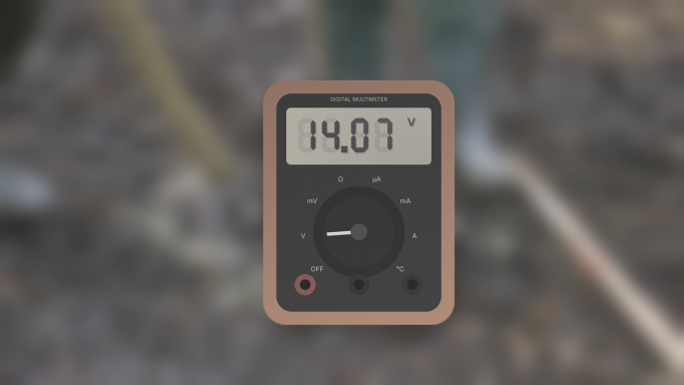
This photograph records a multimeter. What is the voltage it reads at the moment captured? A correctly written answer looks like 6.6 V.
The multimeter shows 14.07 V
